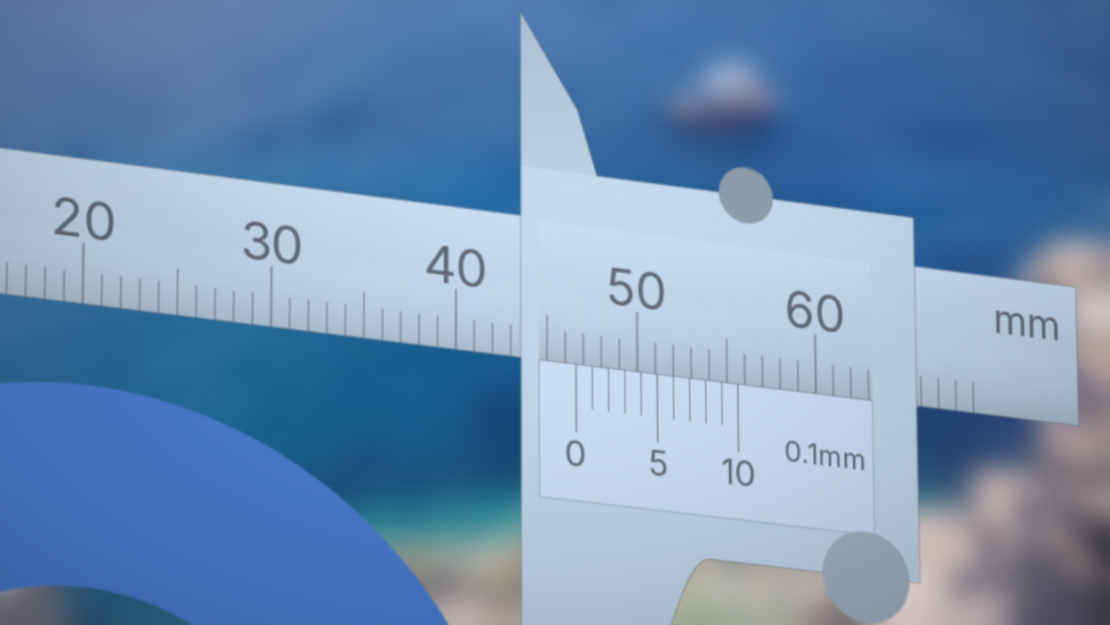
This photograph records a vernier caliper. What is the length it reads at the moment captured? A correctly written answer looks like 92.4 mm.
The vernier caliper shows 46.6 mm
